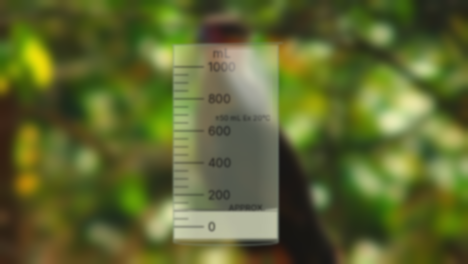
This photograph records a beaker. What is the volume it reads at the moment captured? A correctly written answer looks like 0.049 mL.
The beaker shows 100 mL
